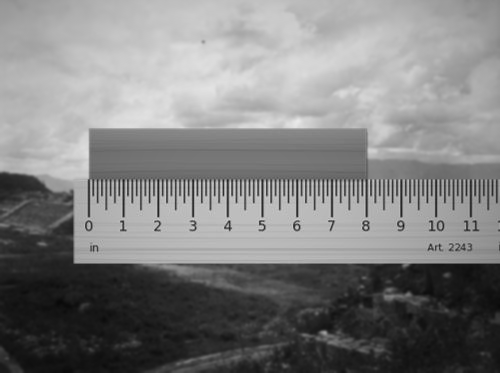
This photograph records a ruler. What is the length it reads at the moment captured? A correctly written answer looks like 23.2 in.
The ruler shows 8 in
